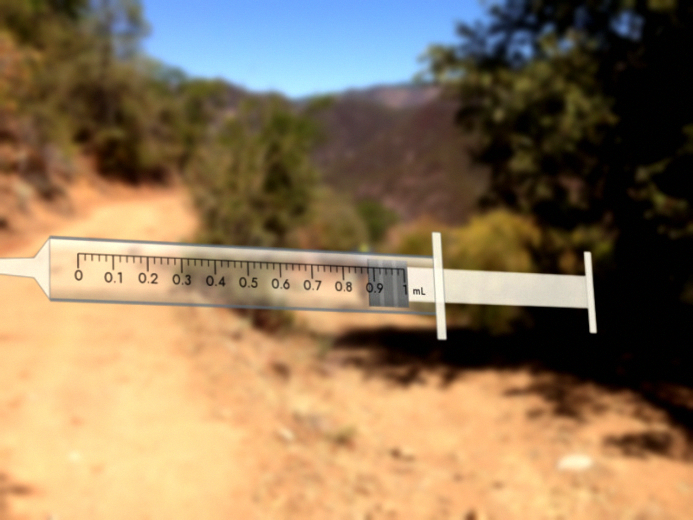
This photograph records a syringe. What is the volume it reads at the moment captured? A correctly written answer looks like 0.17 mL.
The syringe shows 0.88 mL
